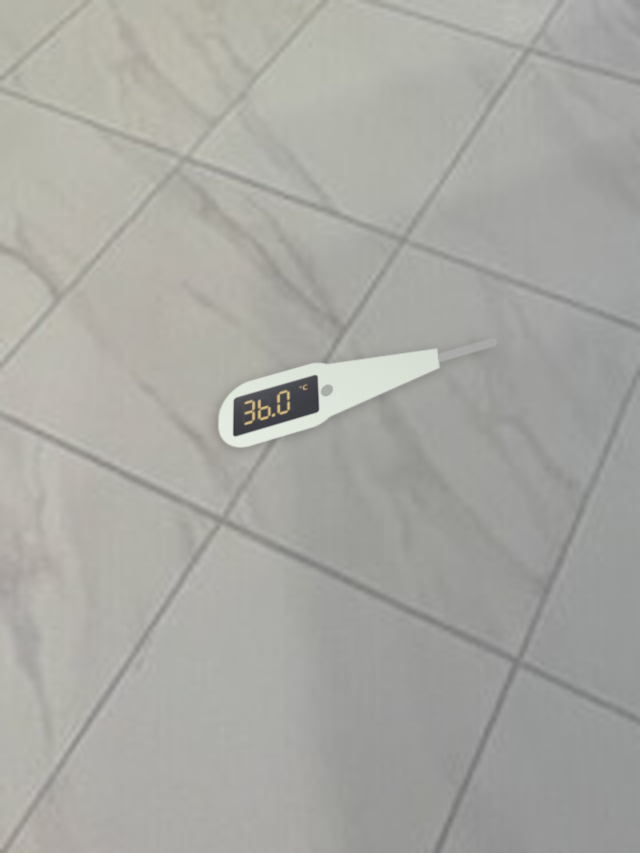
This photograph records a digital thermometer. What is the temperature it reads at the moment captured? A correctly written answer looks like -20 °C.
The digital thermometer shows 36.0 °C
